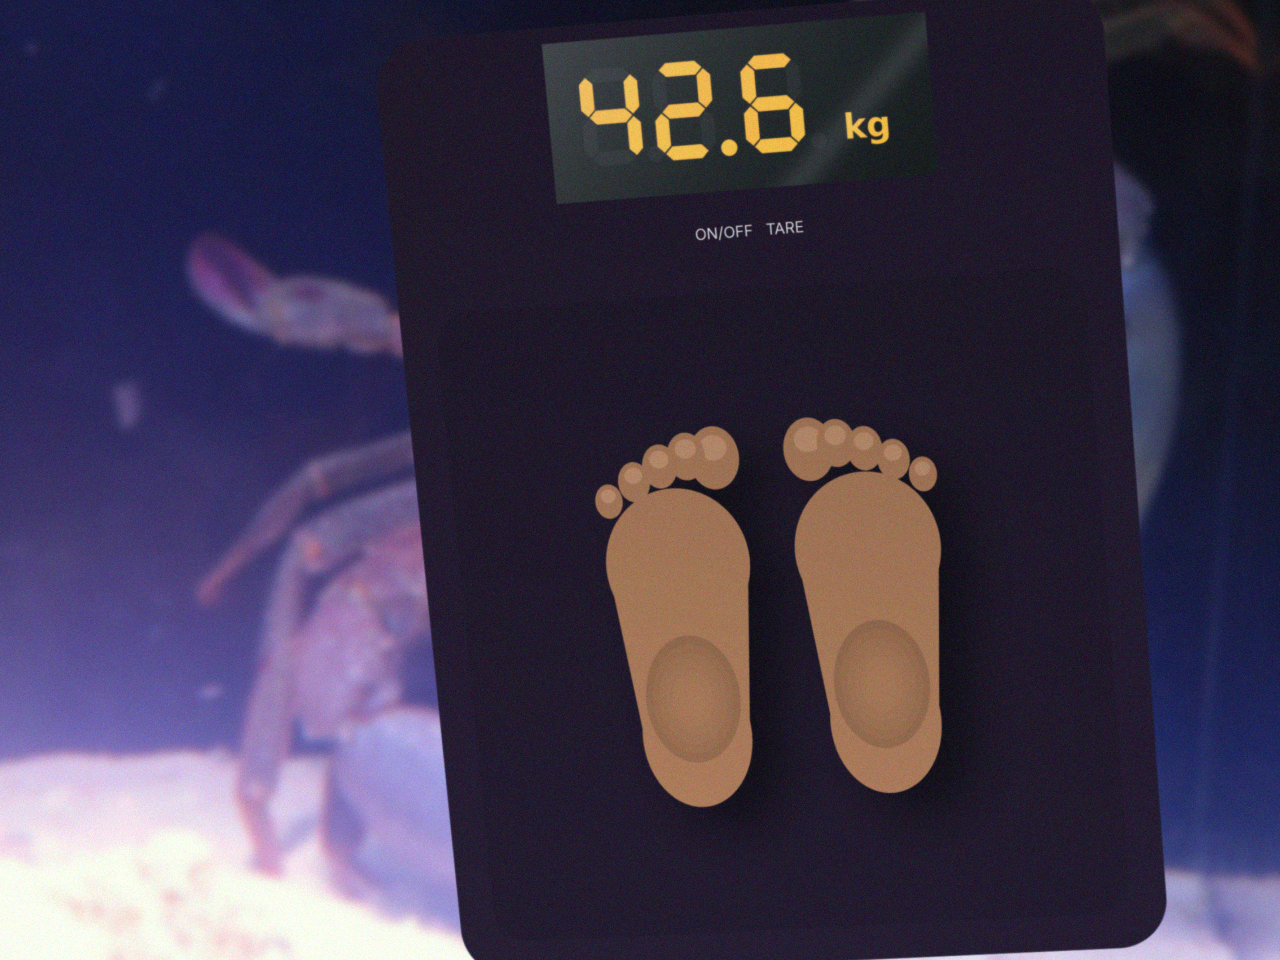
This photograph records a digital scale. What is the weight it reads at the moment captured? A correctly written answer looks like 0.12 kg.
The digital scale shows 42.6 kg
